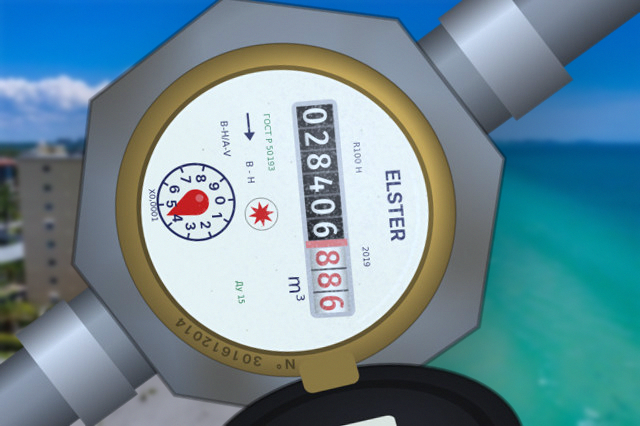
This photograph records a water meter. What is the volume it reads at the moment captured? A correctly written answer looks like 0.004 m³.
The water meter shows 28406.8864 m³
